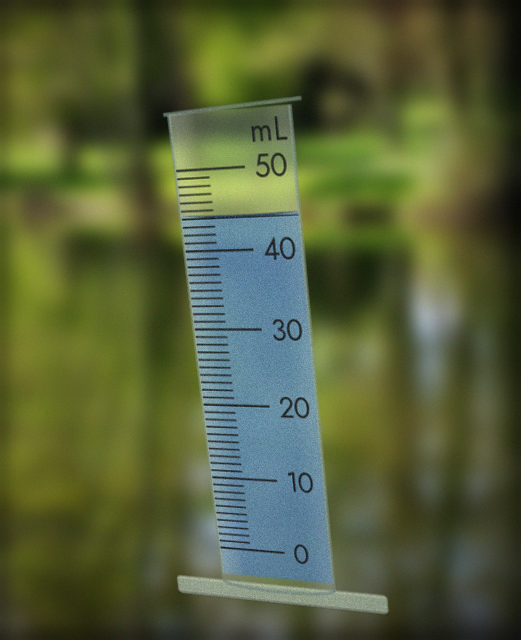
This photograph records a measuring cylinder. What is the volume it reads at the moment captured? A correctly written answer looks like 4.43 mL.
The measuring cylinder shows 44 mL
